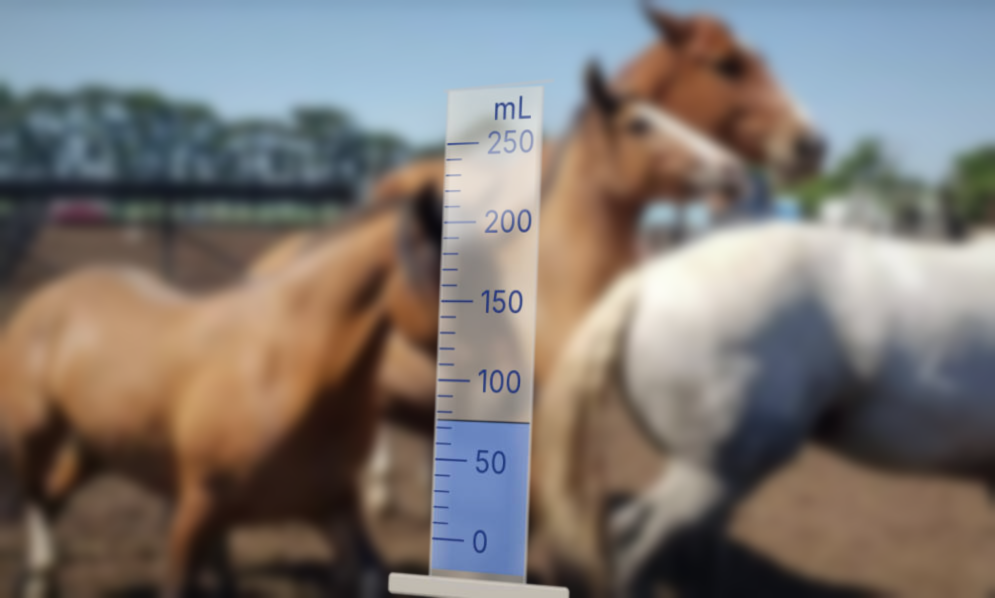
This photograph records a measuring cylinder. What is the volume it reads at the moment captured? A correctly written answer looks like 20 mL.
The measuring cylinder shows 75 mL
